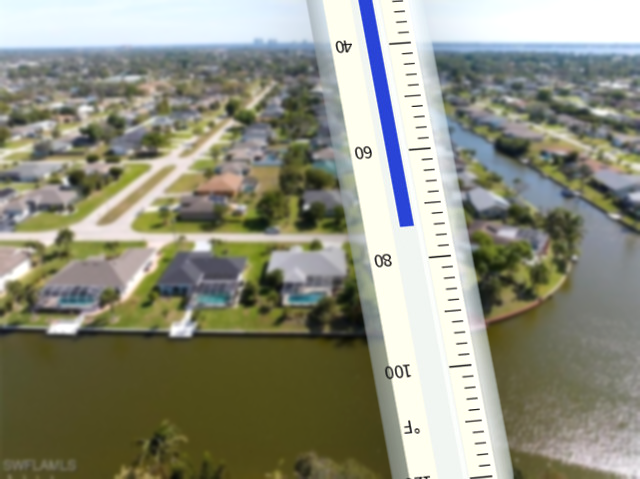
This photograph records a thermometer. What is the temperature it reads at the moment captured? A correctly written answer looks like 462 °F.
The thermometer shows 74 °F
